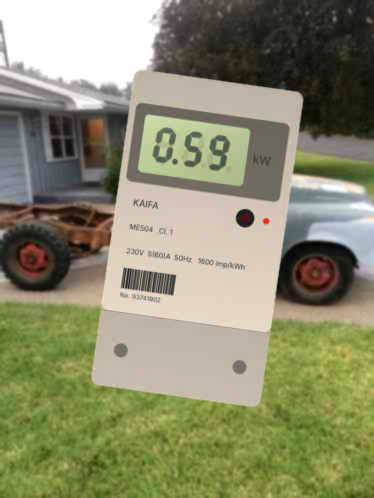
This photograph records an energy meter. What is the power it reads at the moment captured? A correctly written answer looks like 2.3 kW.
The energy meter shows 0.59 kW
